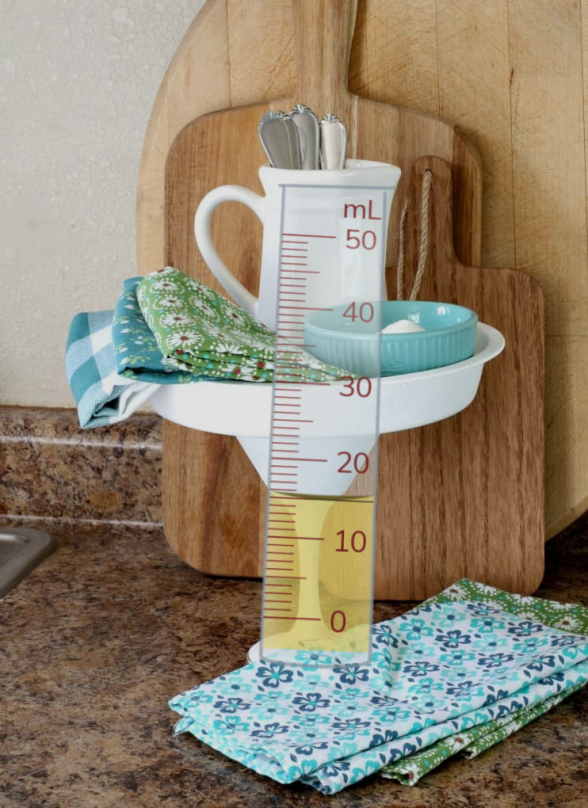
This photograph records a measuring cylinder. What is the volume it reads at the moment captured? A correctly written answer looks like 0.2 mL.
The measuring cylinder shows 15 mL
